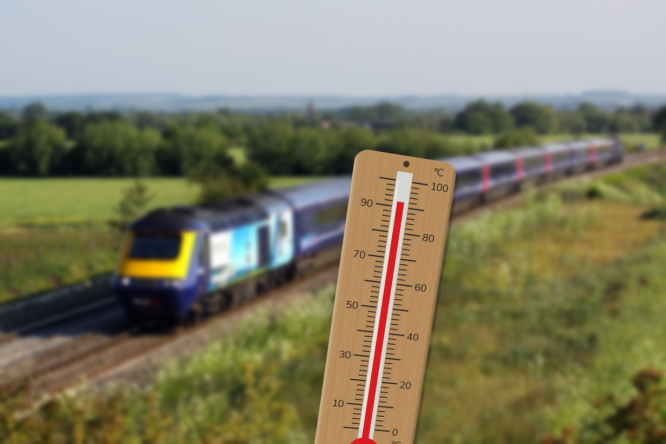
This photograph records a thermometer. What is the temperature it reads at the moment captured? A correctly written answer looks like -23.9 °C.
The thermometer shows 92 °C
